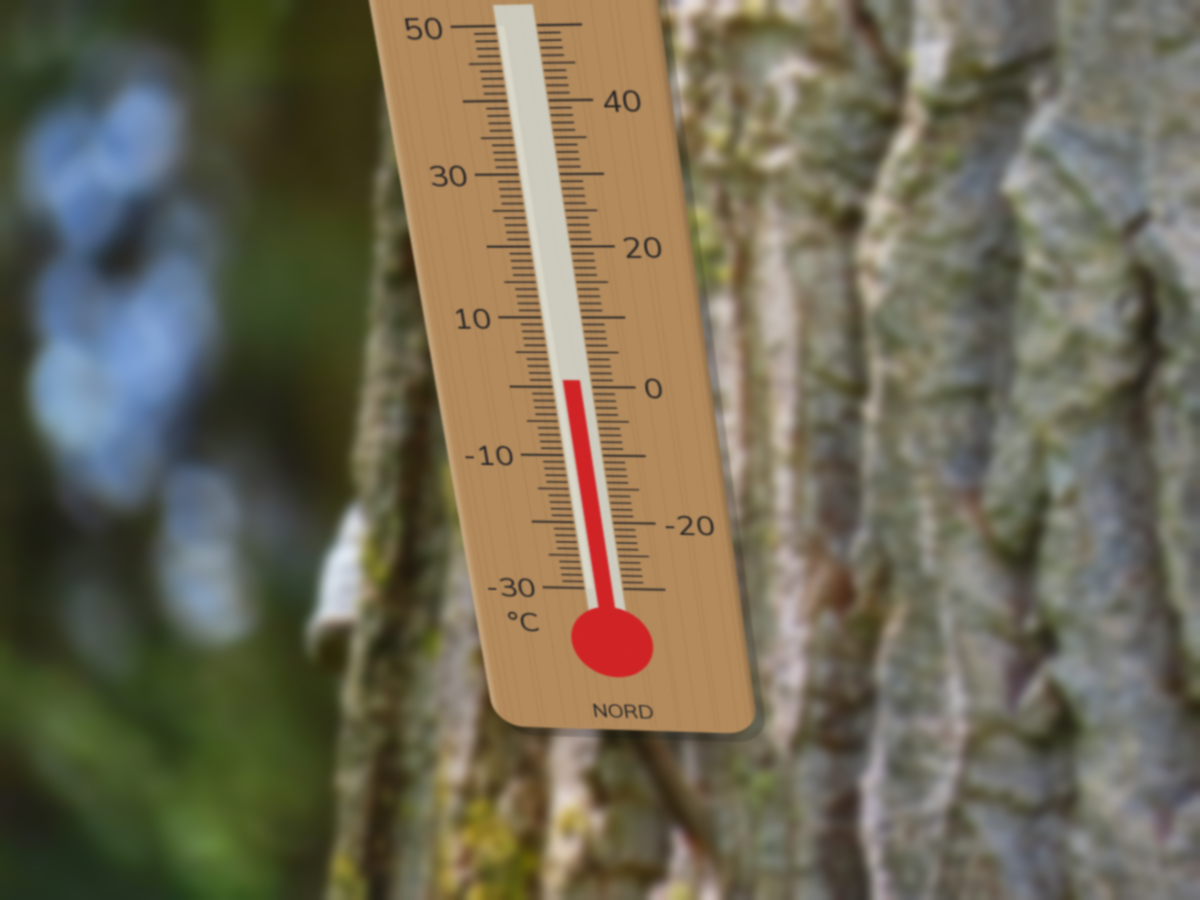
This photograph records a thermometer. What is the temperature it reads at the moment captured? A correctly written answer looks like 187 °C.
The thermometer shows 1 °C
